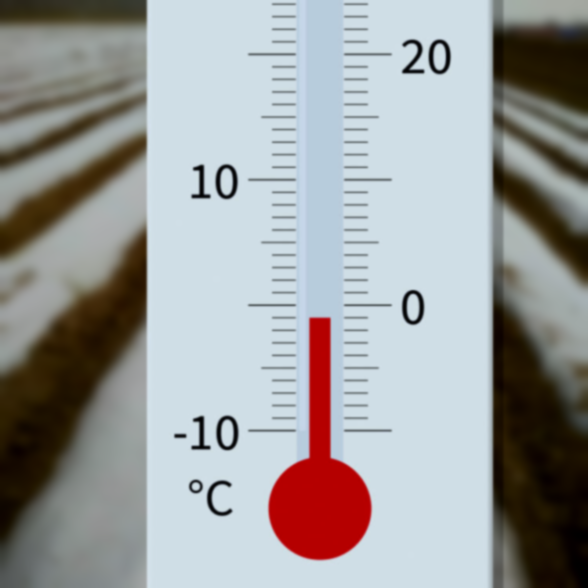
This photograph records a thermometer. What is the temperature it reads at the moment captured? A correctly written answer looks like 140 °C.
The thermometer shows -1 °C
